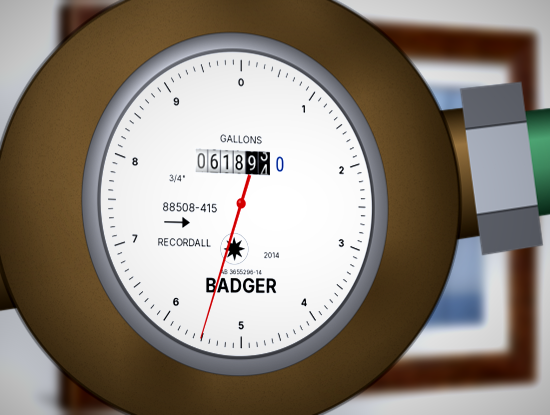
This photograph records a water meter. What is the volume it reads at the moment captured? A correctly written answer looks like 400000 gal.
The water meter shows 618935.5 gal
